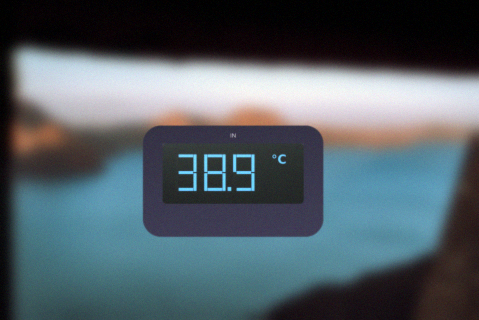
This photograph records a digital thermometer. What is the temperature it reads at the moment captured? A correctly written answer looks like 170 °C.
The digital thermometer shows 38.9 °C
